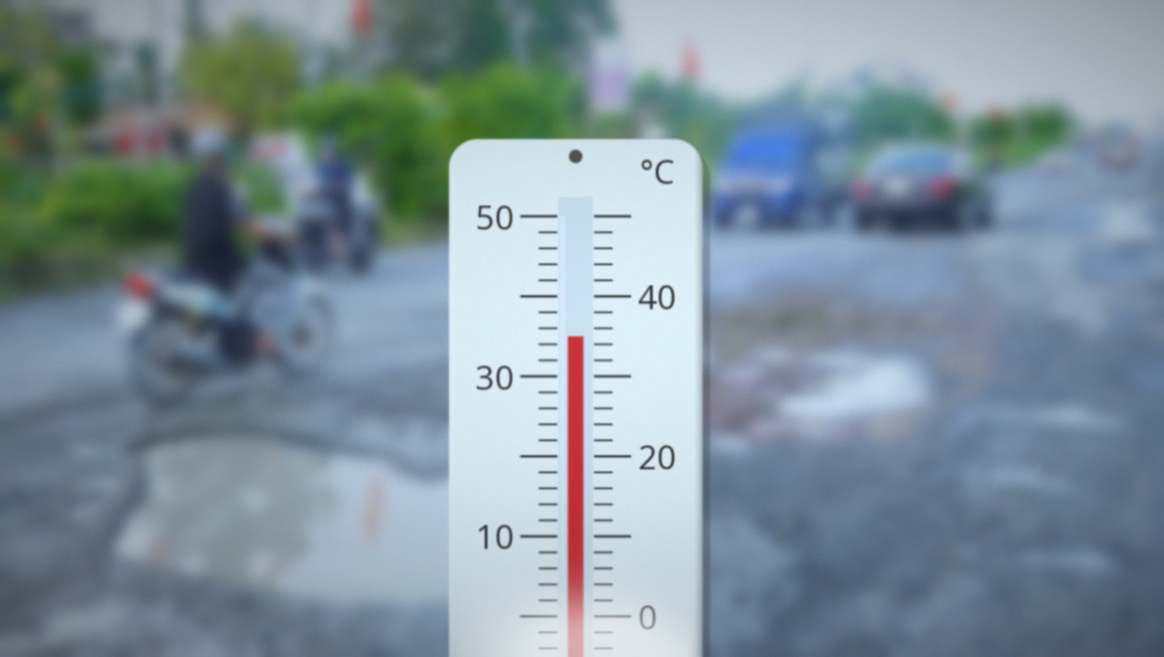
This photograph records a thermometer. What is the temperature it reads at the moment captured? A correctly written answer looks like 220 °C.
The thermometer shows 35 °C
